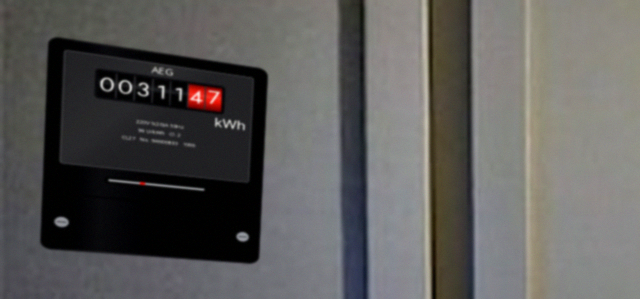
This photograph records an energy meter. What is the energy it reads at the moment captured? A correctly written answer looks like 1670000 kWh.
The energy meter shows 311.47 kWh
